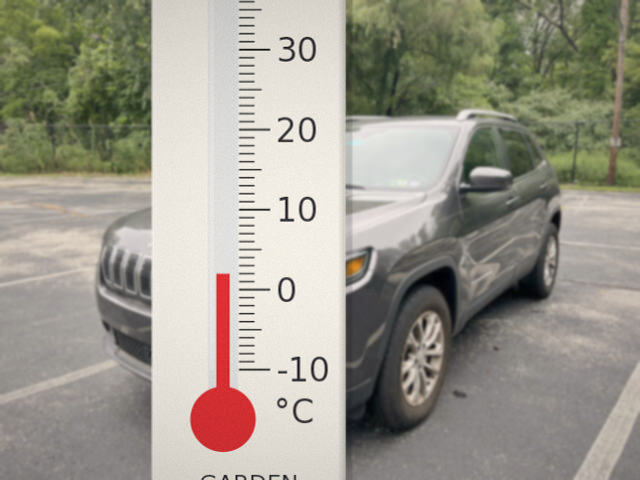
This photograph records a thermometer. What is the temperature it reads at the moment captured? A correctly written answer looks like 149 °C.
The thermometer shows 2 °C
